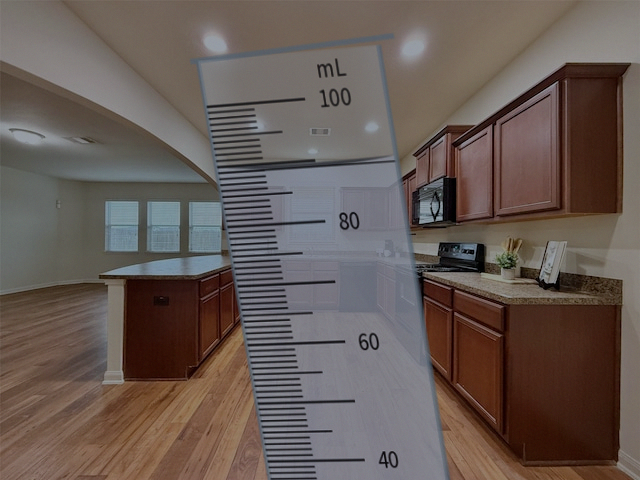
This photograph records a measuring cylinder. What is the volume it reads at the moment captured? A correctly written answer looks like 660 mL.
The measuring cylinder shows 89 mL
